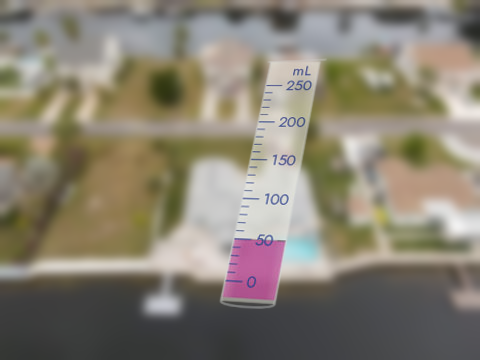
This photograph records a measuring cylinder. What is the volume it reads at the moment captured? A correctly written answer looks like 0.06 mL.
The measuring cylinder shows 50 mL
